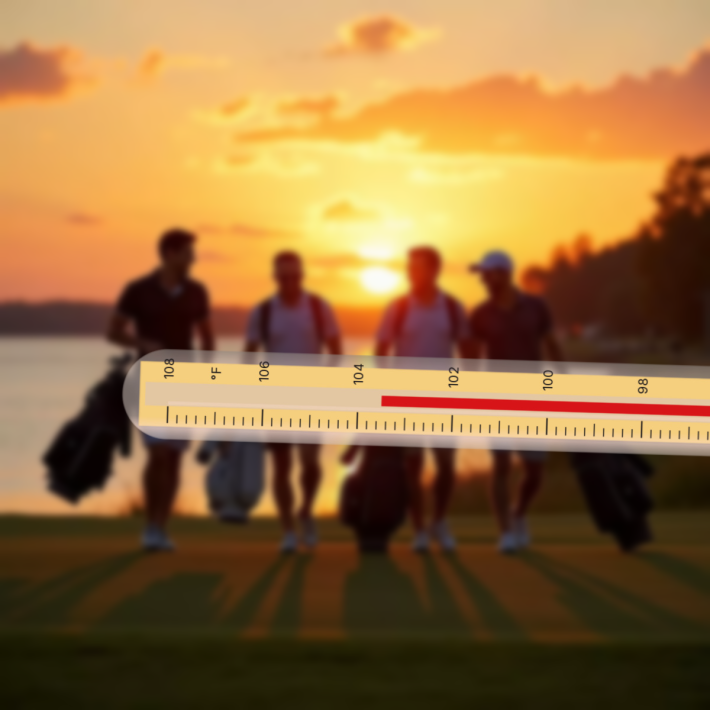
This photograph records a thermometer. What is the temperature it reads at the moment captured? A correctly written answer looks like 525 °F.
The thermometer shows 103.5 °F
